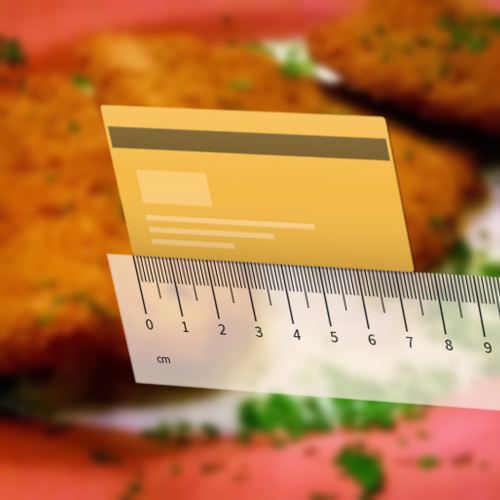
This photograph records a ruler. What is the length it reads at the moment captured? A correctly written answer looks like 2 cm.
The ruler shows 7.5 cm
